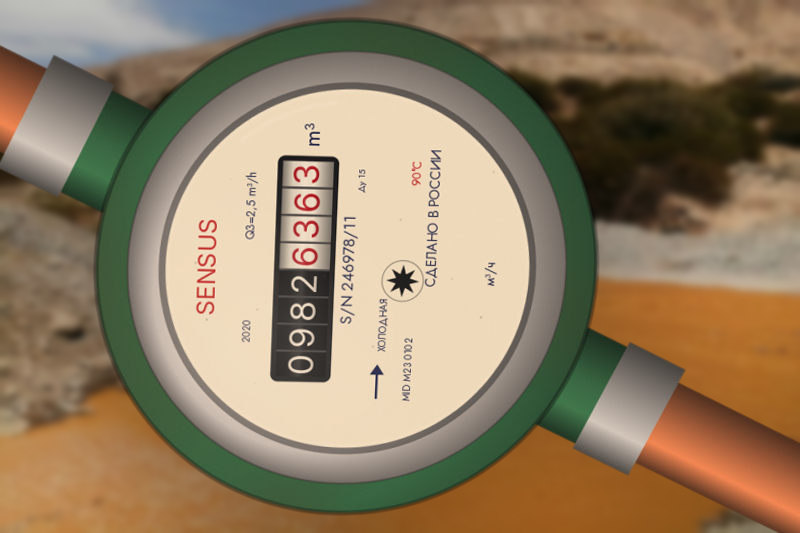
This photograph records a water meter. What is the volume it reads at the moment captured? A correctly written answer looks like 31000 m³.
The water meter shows 982.6363 m³
